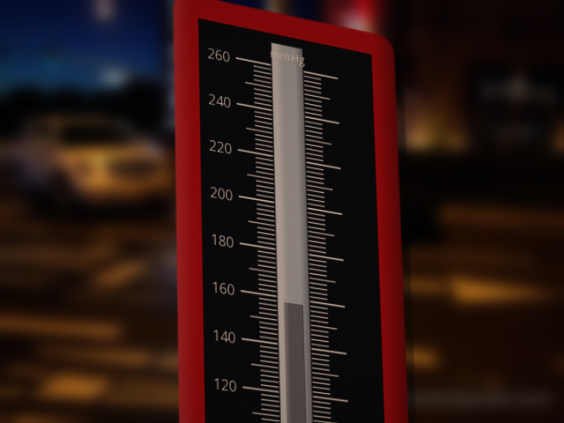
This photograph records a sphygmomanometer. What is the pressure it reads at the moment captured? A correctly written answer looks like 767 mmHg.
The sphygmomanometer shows 158 mmHg
